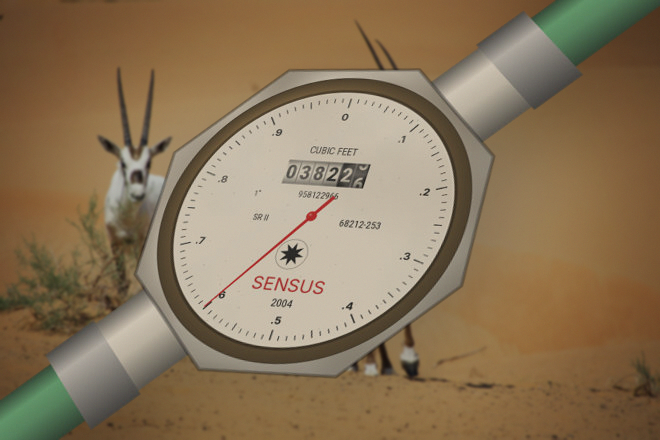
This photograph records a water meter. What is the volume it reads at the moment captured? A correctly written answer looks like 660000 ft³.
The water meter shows 38225.60 ft³
